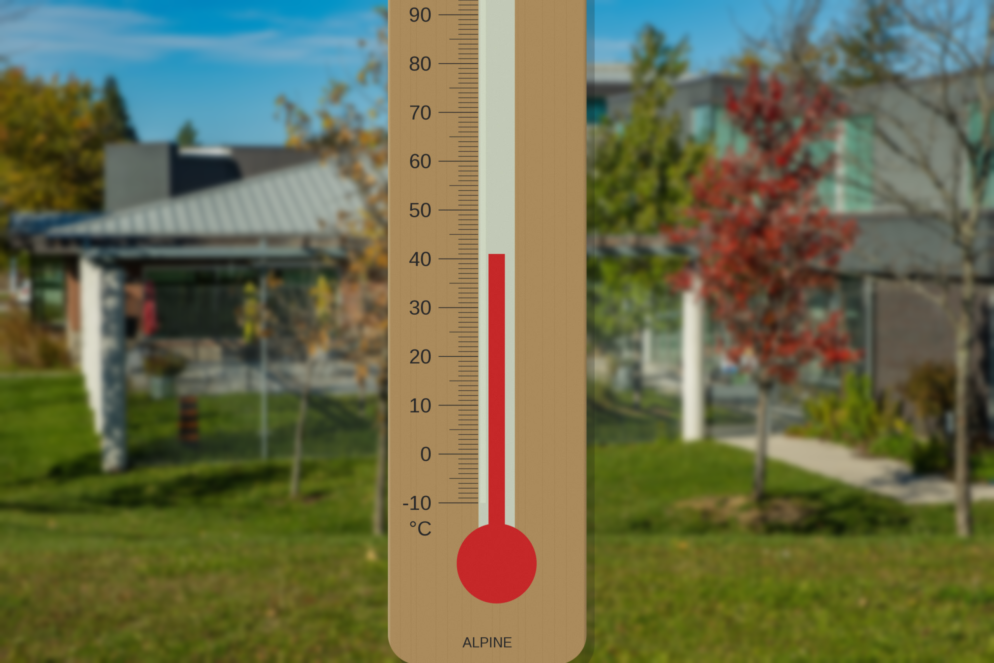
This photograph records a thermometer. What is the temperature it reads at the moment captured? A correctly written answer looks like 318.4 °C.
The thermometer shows 41 °C
